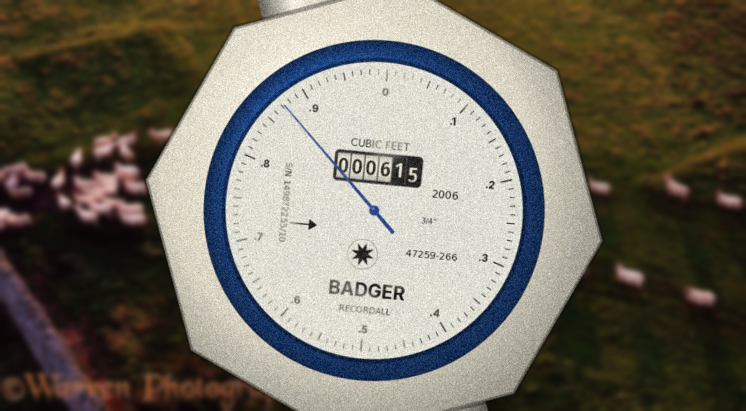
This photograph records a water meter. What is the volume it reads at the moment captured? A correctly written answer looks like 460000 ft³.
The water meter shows 614.87 ft³
